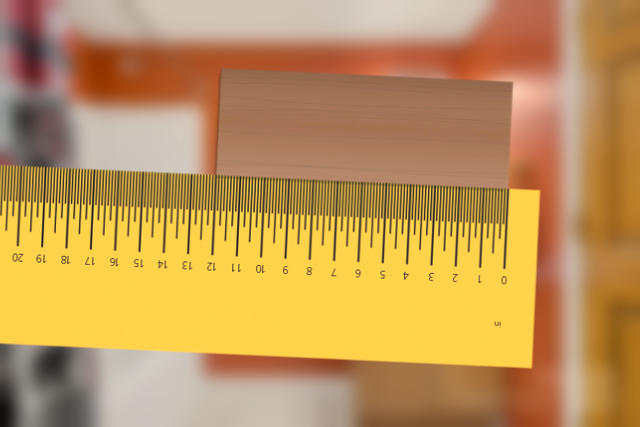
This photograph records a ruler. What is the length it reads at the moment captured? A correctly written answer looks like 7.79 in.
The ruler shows 12 in
